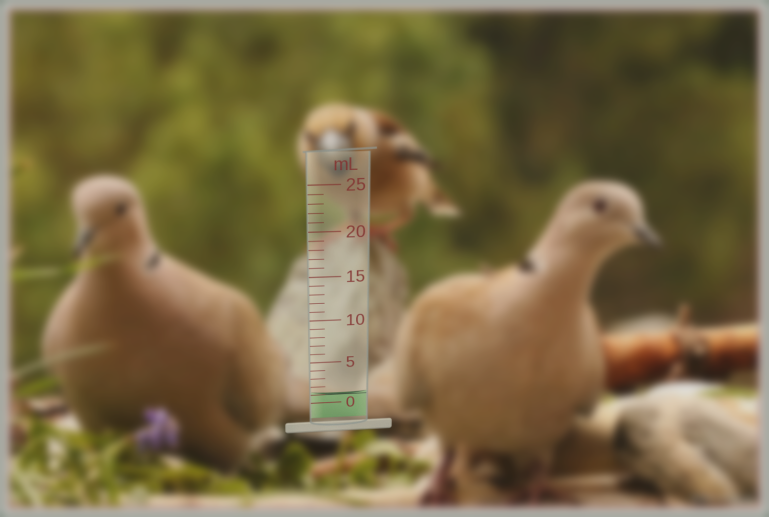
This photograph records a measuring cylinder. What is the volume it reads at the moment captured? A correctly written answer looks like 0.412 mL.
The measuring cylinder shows 1 mL
